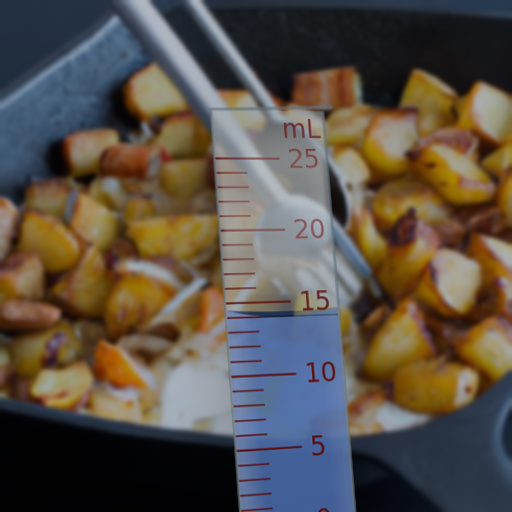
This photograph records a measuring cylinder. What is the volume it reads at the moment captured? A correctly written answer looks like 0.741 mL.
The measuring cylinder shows 14 mL
